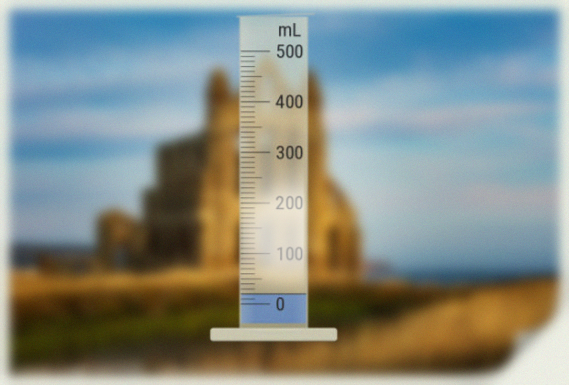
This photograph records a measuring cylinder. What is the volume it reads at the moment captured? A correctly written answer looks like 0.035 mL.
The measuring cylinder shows 20 mL
